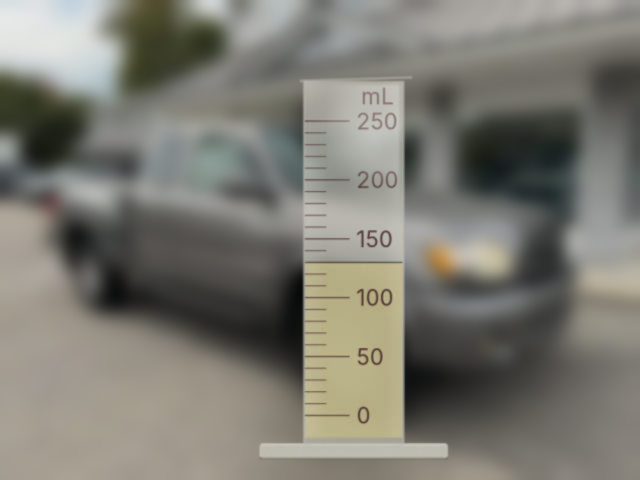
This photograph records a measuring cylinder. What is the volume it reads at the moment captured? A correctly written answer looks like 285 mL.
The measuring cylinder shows 130 mL
